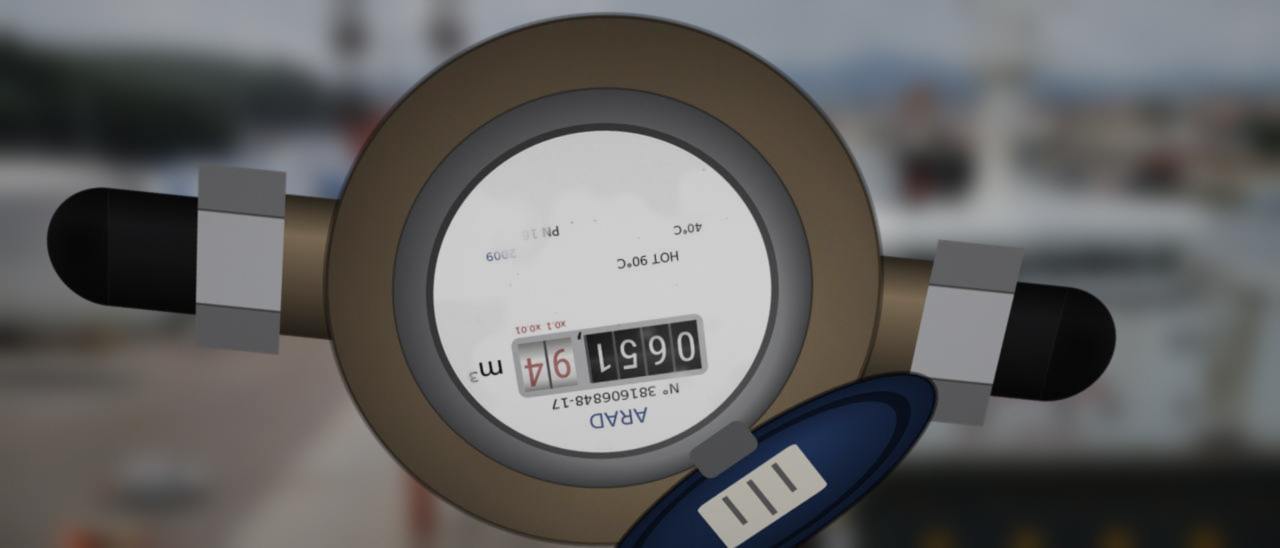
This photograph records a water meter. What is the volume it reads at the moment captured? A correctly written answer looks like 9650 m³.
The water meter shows 651.94 m³
